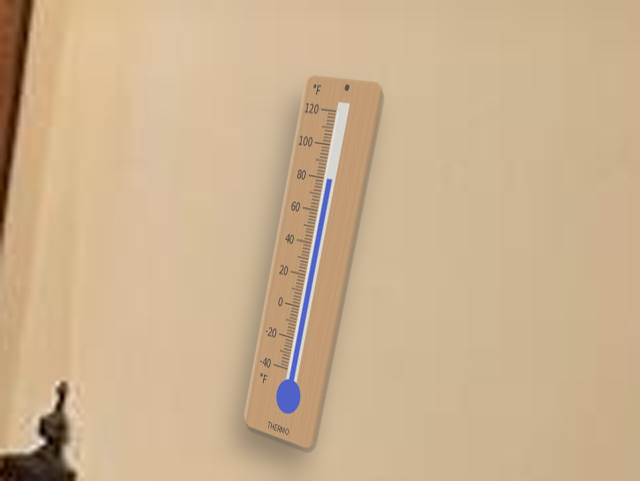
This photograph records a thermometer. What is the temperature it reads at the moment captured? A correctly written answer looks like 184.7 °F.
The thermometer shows 80 °F
